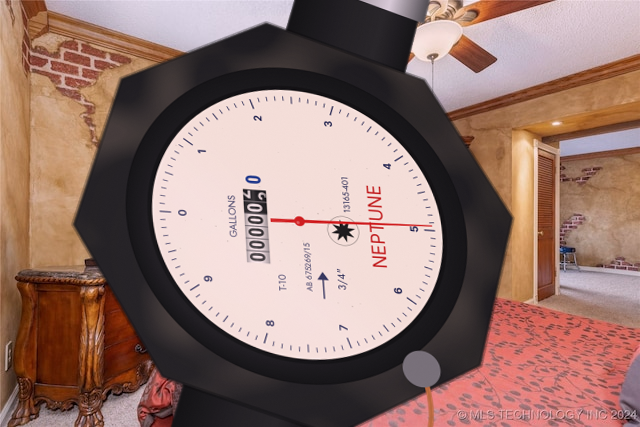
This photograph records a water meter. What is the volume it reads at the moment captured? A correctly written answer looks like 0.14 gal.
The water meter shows 24.9 gal
